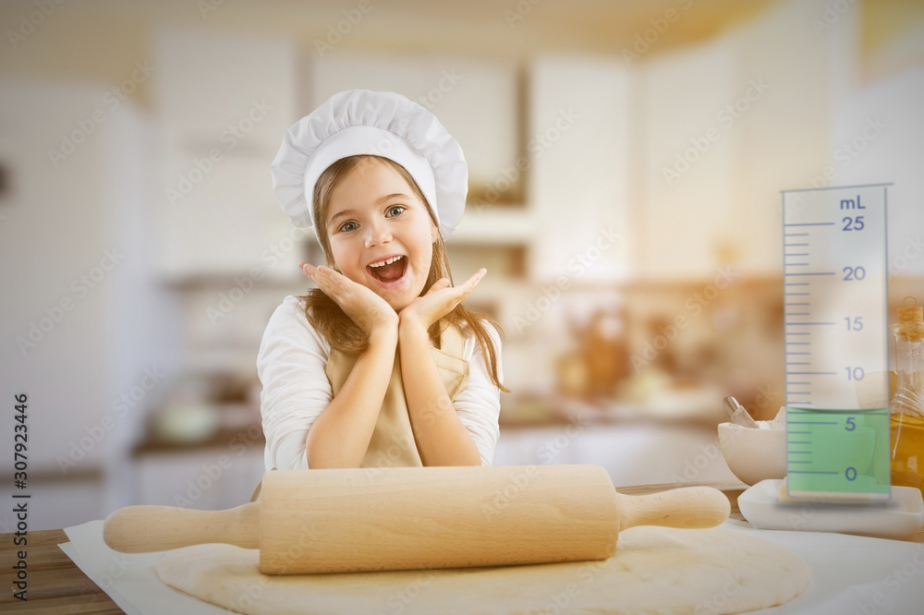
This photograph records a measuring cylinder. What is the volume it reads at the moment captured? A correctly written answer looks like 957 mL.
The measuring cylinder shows 6 mL
